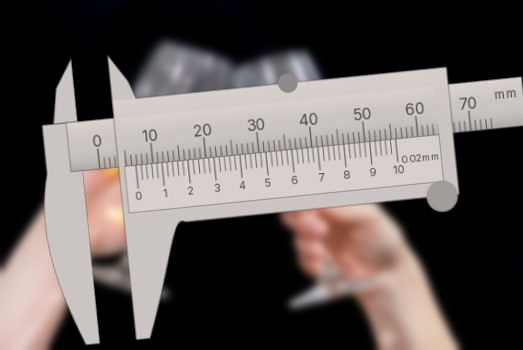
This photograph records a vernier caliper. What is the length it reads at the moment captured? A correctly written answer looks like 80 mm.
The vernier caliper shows 6.8 mm
